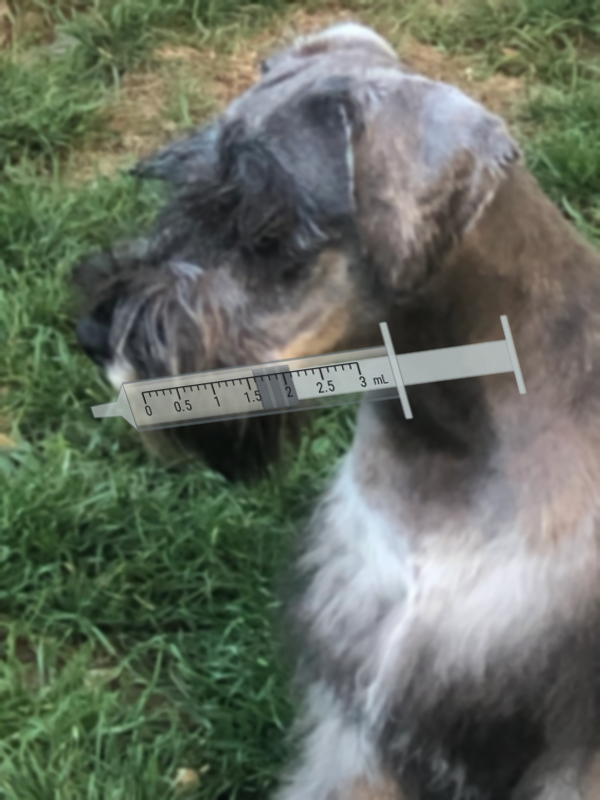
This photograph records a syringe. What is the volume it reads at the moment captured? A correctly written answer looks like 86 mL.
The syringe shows 1.6 mL
